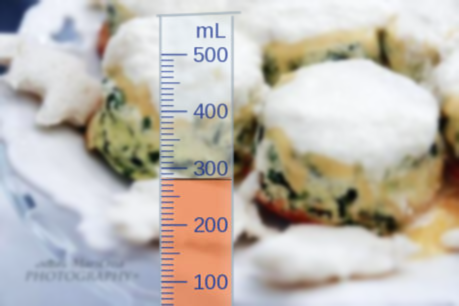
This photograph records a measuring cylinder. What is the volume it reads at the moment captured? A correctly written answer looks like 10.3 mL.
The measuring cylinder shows 280 mL
